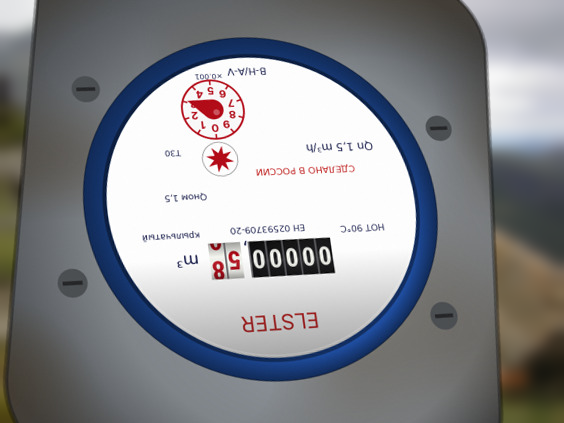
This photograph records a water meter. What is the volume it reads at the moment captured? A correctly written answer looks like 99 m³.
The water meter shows 0.583 m³
